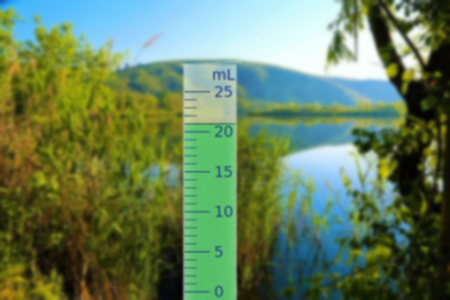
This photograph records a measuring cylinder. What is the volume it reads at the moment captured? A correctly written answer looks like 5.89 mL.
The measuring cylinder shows 21 mL
